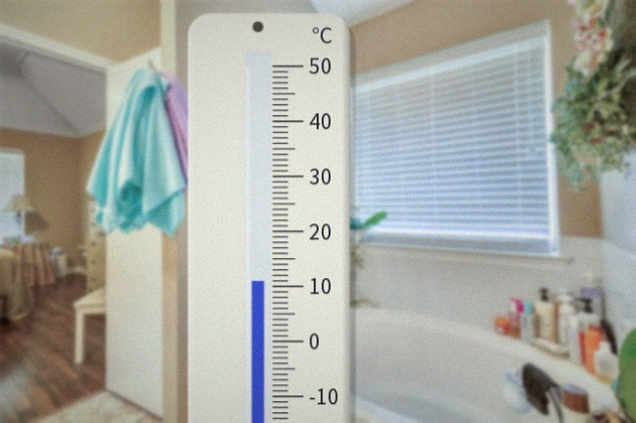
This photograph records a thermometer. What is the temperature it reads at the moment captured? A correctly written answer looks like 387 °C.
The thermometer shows 11 °C
